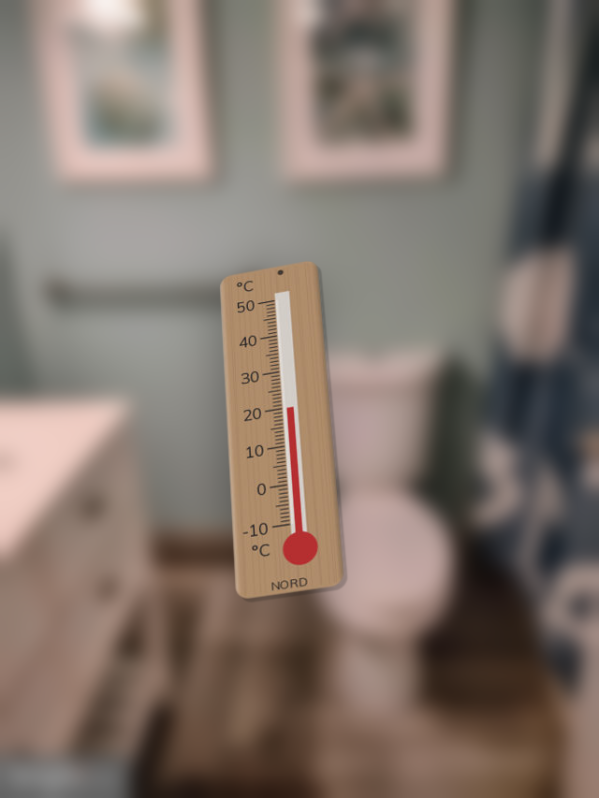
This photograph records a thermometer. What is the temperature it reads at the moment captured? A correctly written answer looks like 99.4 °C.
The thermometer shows 20 °C
